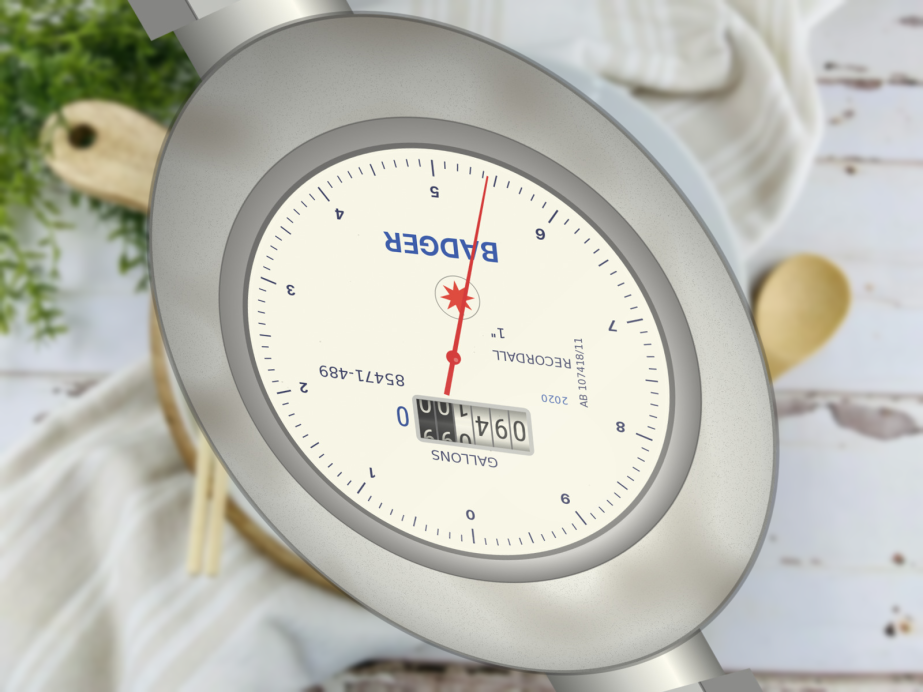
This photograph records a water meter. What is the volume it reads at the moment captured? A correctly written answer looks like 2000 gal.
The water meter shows 940995.4 gal
